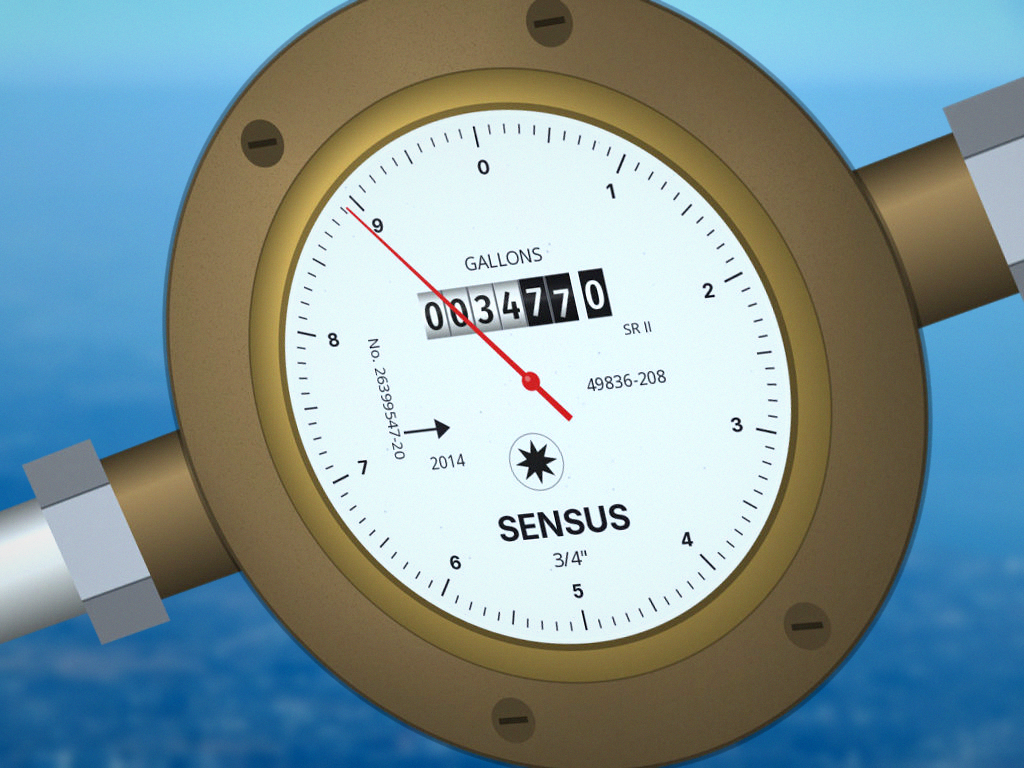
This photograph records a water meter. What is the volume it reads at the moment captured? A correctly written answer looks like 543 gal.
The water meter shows 34768.9 gal
